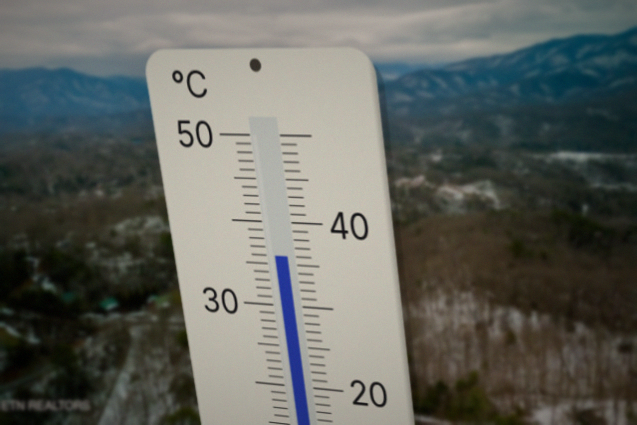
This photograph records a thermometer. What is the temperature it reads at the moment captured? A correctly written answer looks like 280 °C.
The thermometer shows 36 °C
